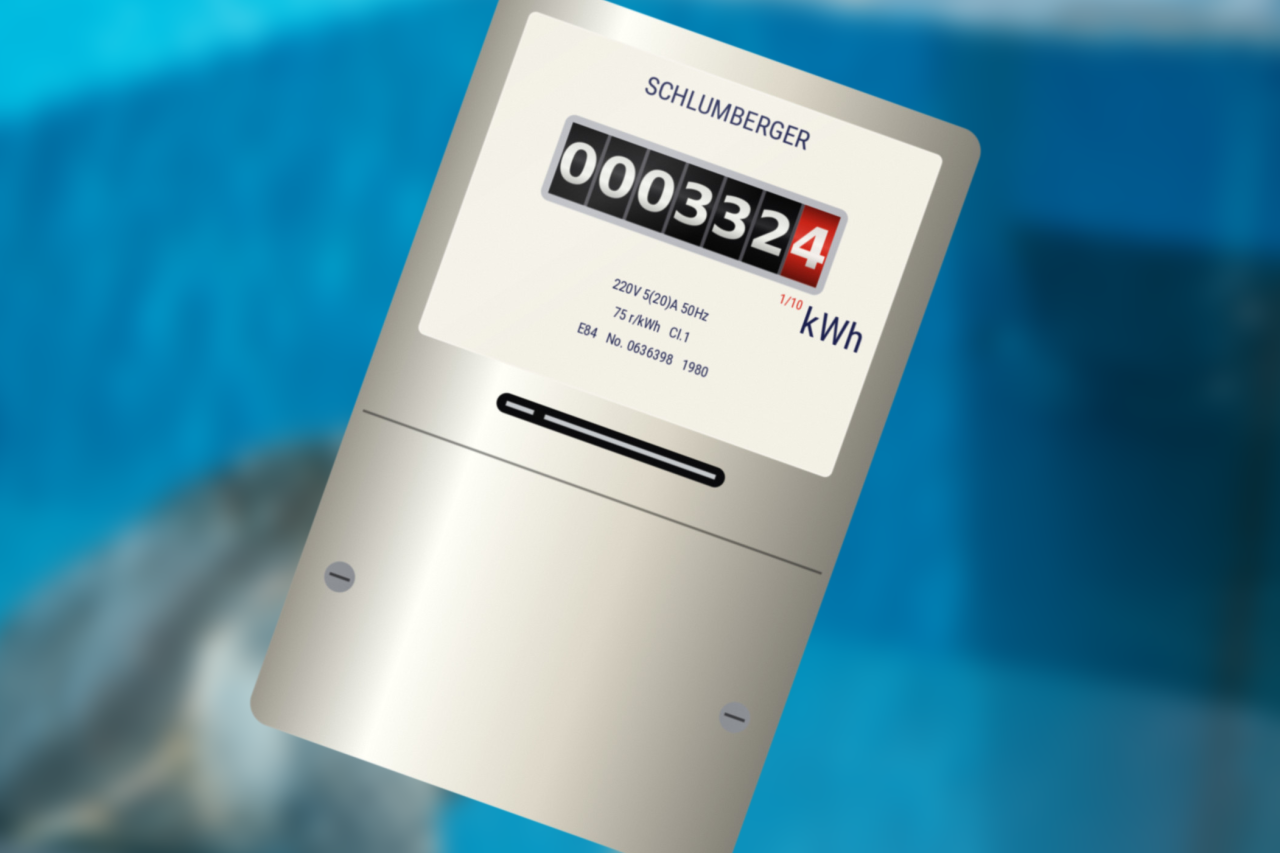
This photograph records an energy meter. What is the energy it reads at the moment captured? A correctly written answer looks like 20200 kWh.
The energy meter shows 332.4 kWh
